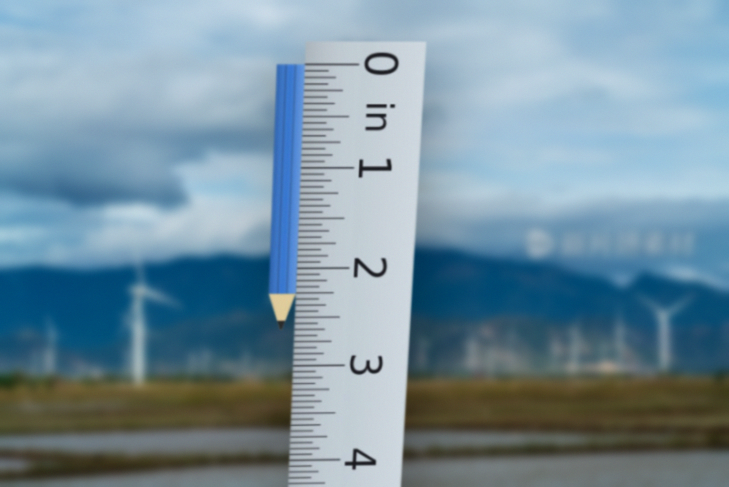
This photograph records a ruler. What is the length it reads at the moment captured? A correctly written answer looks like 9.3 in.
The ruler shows 2.625 in
